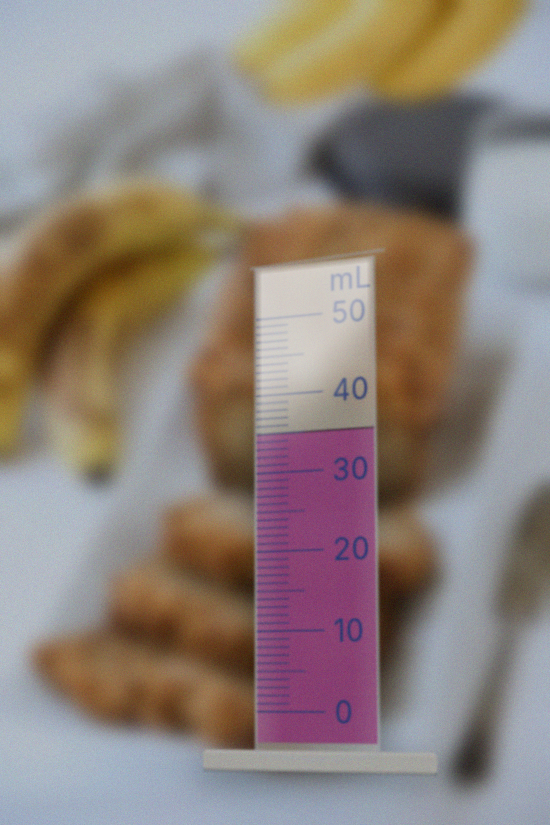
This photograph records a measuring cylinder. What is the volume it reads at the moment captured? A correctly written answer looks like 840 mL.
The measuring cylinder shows 35 mL
